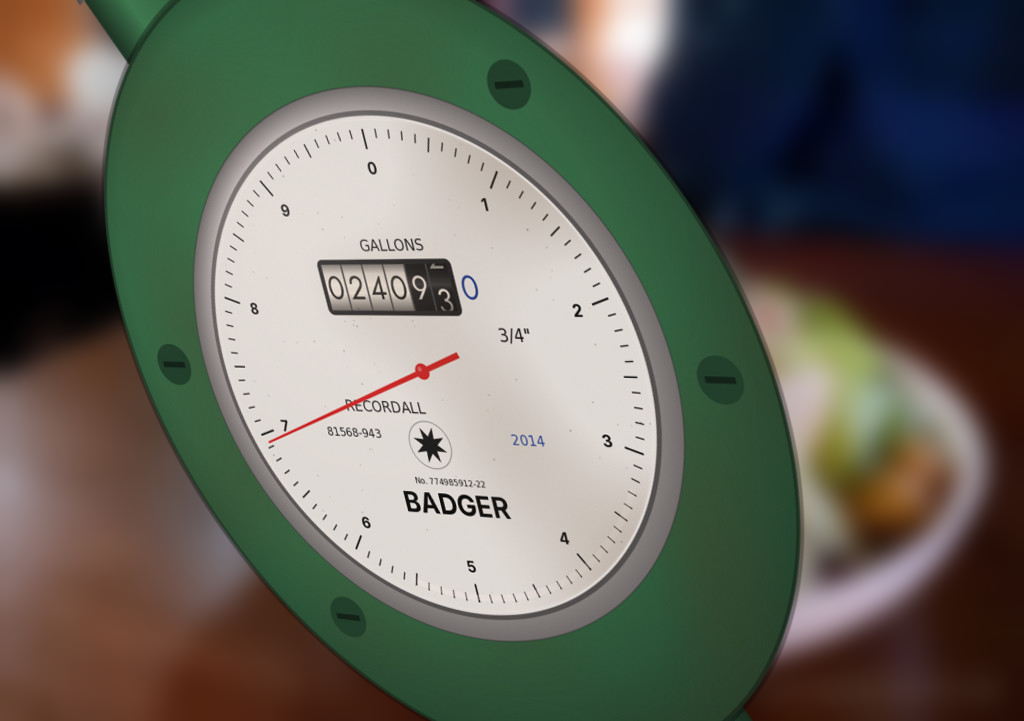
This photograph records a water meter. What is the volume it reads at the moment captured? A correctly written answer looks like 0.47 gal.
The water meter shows 240926.9 gal
